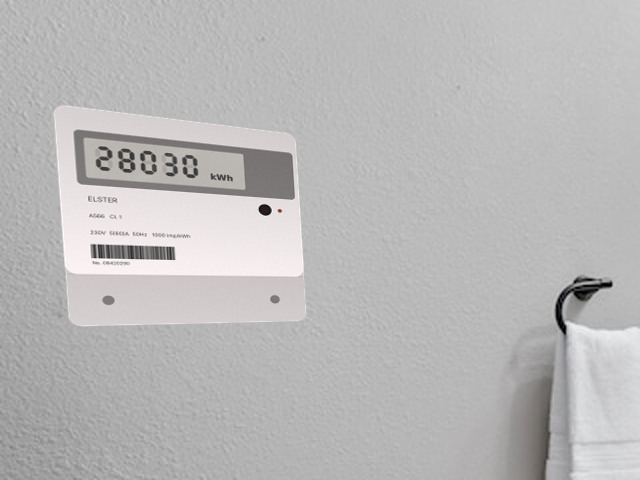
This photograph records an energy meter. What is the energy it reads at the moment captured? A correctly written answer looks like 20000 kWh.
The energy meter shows 28030 kWh
